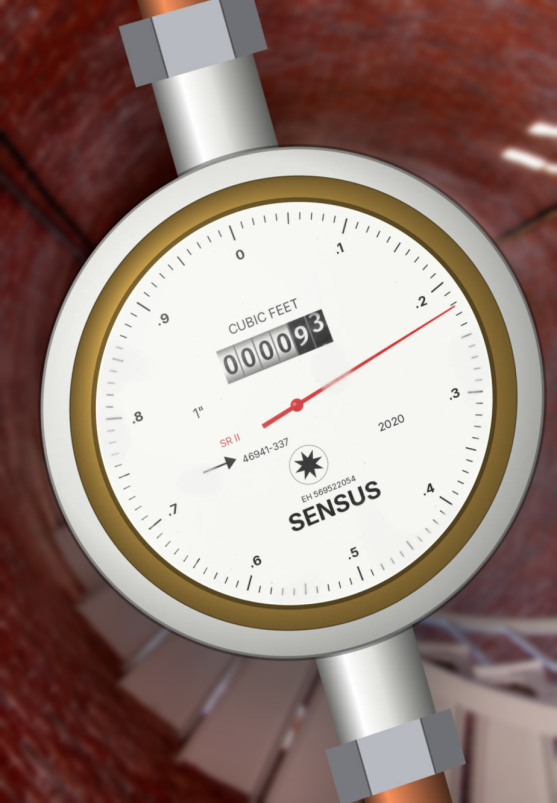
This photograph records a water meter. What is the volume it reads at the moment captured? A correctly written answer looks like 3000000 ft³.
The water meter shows 93.22 ft³
